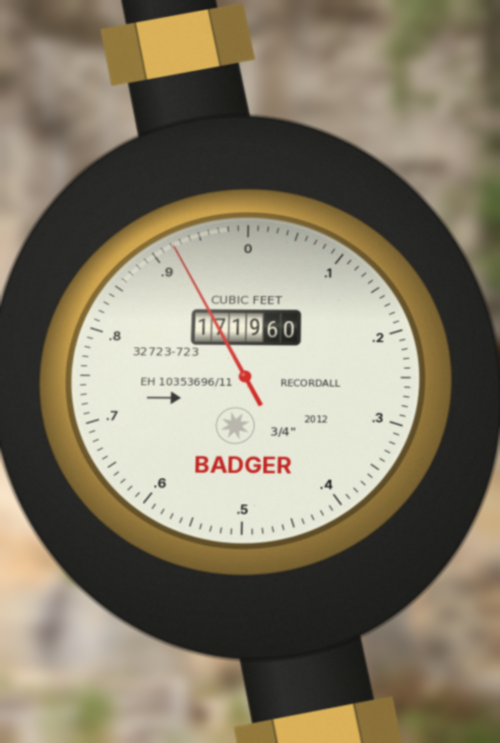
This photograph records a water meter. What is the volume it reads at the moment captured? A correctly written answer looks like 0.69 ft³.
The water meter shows 171959.92 ft³
